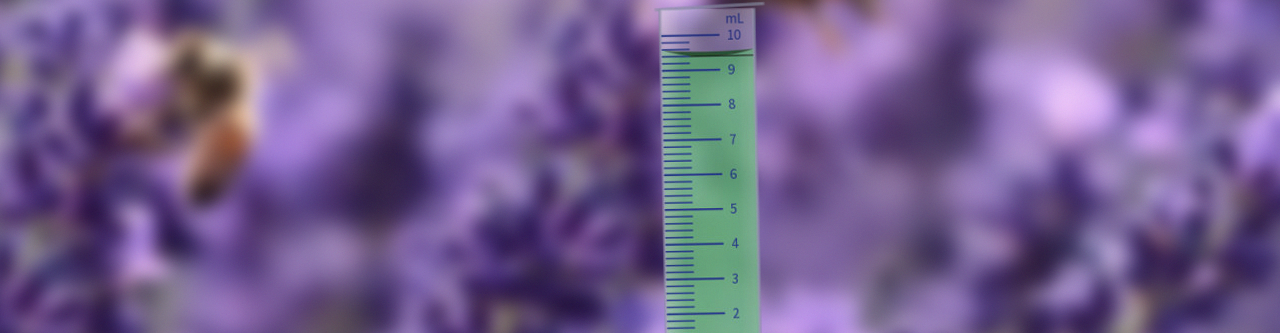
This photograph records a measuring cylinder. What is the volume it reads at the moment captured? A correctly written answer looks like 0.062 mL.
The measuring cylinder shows 9.4 mL
